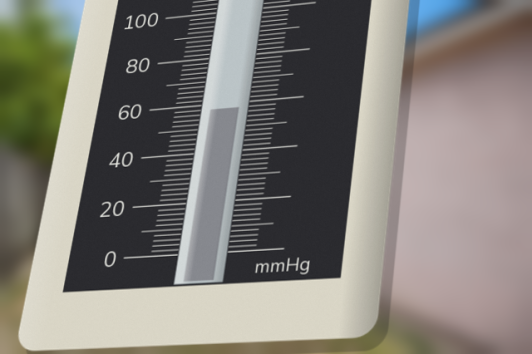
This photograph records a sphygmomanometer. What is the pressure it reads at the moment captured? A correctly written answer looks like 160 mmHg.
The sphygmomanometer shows 58 mmHg
